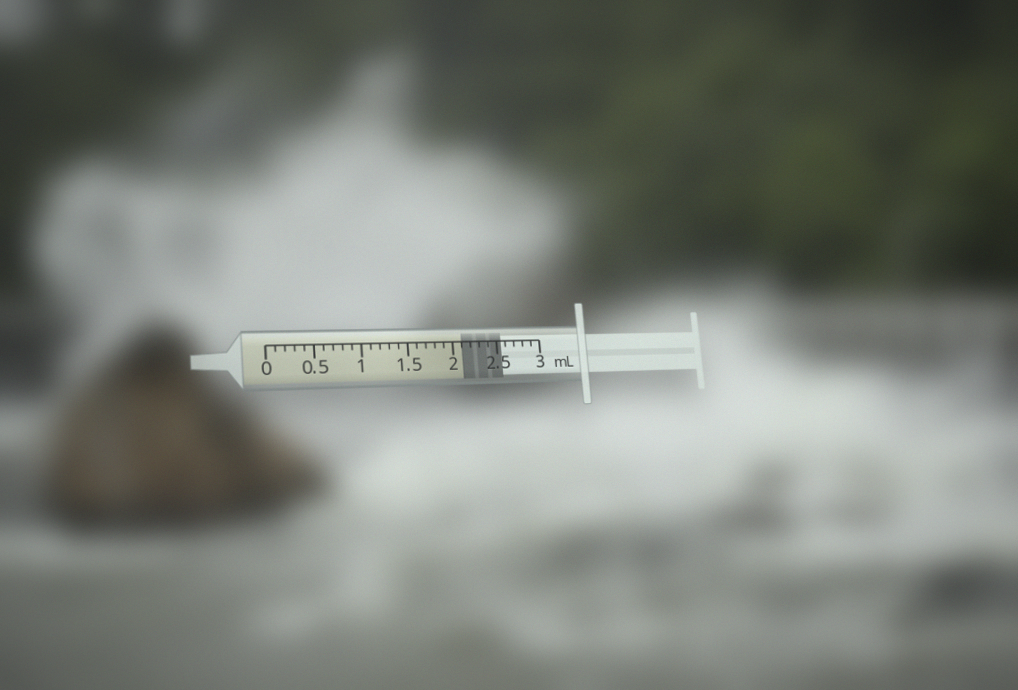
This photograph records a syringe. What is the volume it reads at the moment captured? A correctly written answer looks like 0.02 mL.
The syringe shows 2.1 mL
